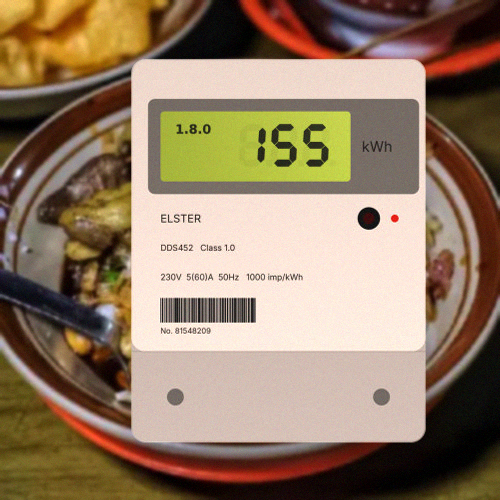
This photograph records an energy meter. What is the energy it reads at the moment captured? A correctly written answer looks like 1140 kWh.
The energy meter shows 155 kWh
